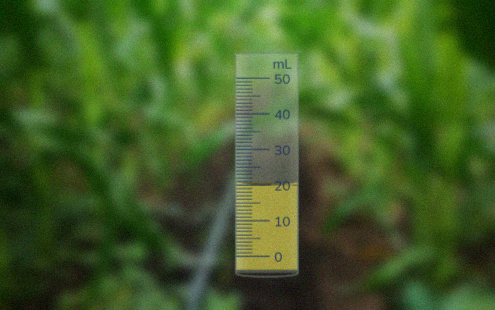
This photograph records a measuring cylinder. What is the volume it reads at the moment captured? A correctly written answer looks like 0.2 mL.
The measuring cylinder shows 20 mL
